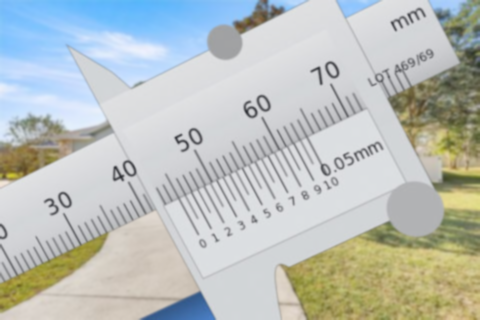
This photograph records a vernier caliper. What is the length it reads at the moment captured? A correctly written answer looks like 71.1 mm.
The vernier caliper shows 45.0 mm
